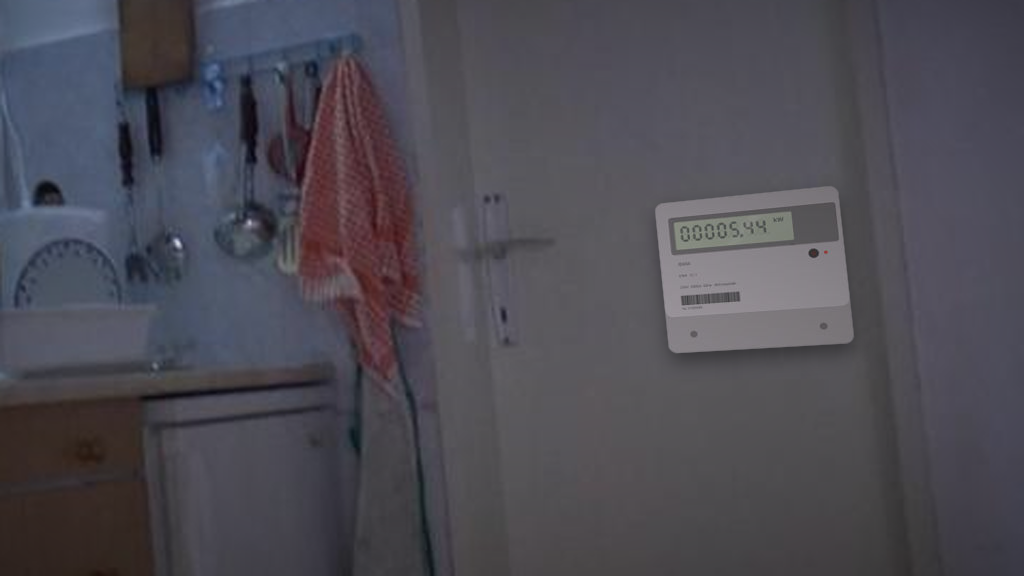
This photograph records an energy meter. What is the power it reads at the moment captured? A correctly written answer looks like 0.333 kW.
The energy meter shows 5.44 kW
